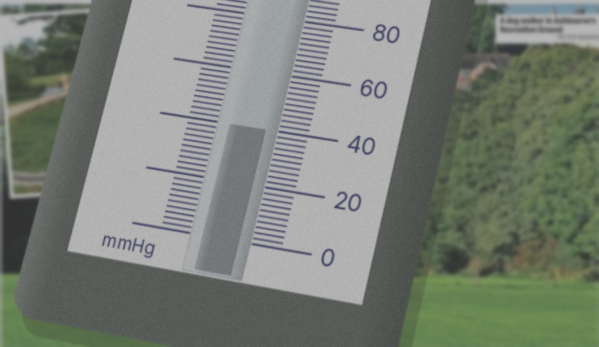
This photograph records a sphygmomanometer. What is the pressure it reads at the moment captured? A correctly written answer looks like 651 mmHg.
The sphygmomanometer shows 40 mmHg
